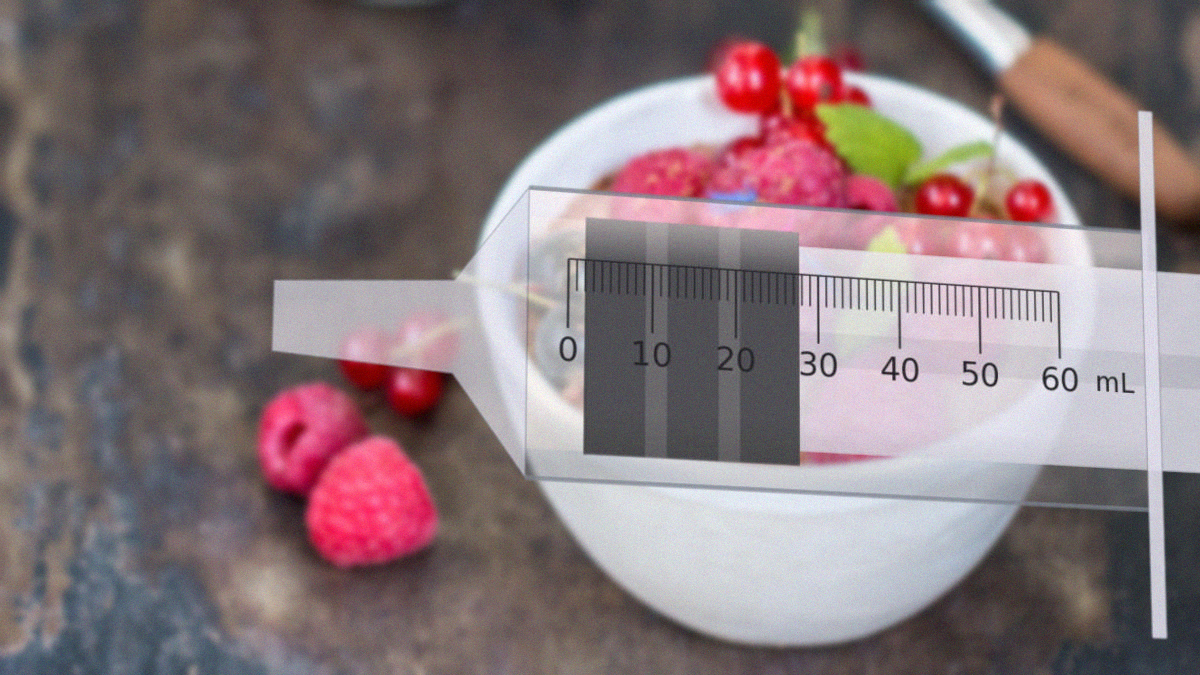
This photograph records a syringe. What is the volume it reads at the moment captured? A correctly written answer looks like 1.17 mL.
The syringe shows 2 mL
